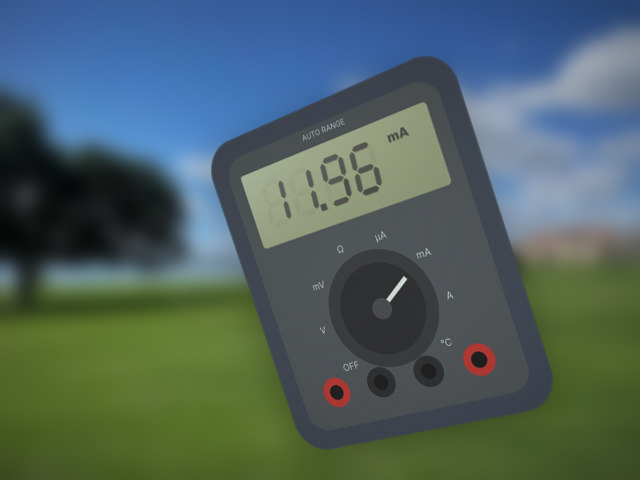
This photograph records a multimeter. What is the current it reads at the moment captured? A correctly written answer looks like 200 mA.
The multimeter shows 11.96 mA
